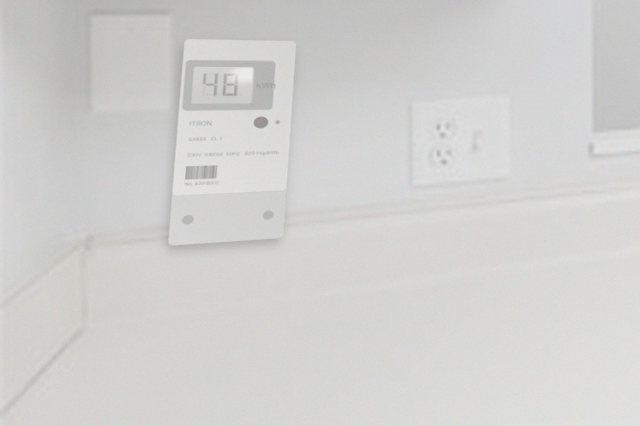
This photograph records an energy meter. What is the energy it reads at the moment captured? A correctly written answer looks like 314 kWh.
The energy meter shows 48 kWh
